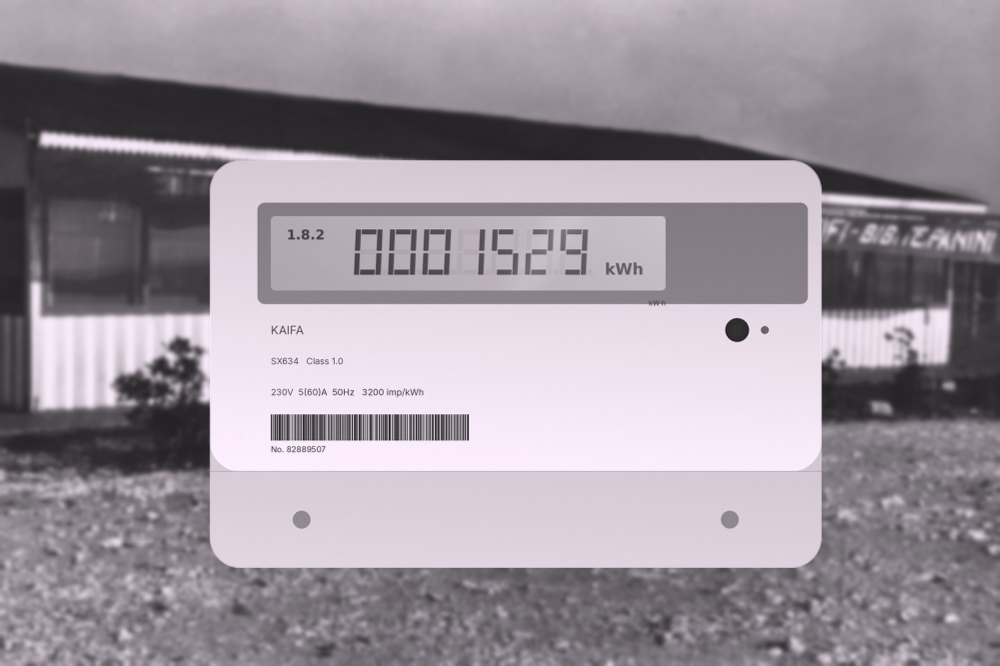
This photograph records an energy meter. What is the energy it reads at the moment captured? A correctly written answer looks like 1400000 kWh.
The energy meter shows 1529 kWh
